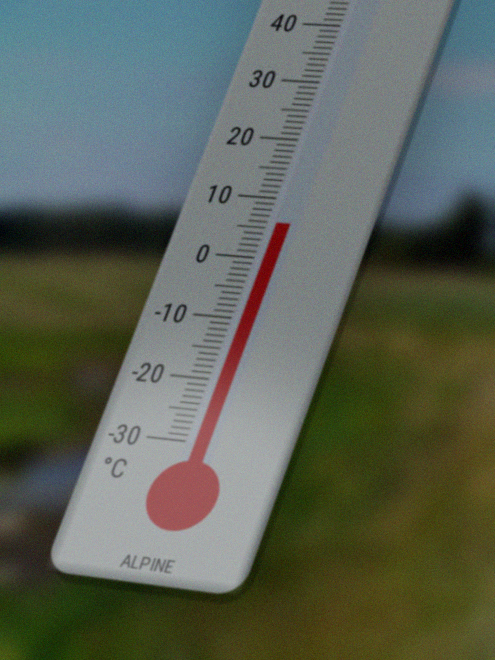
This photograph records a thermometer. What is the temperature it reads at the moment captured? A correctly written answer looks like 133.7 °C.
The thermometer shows 6 °C
